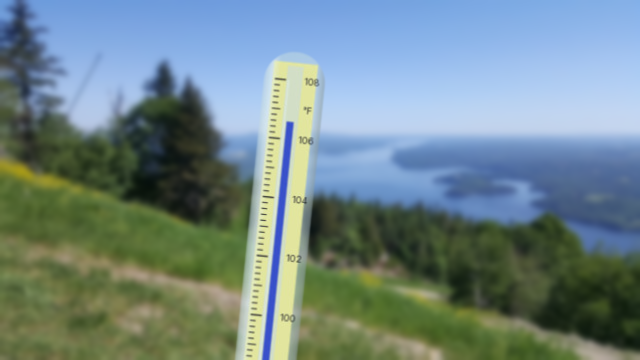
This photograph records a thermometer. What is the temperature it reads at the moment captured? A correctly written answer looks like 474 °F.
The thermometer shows 106.6 °F
